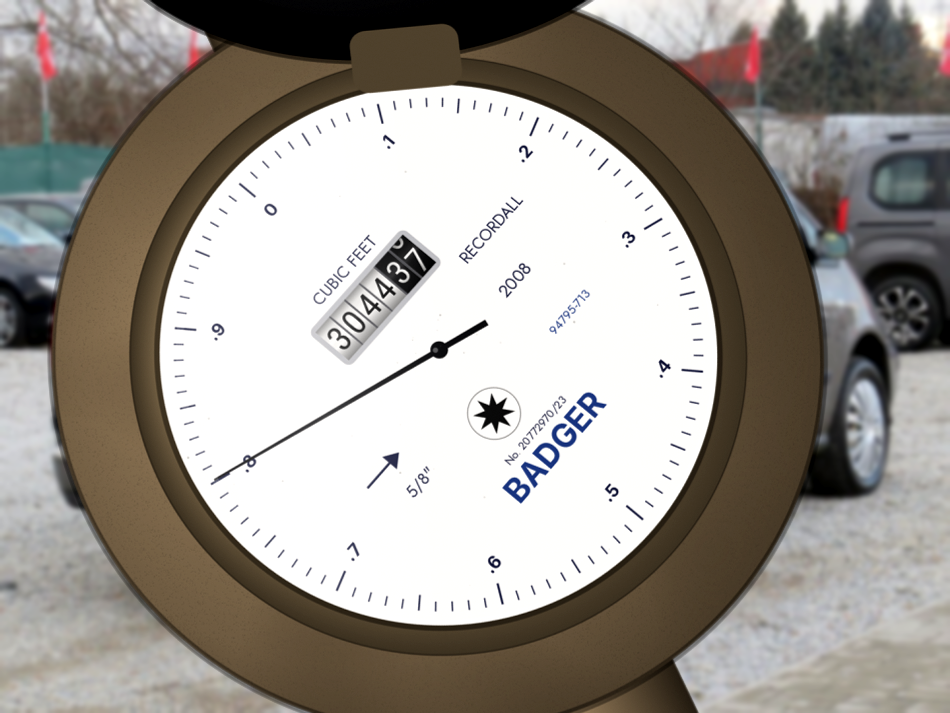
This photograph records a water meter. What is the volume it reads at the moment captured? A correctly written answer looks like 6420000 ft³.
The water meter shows 304436.80 ft³
